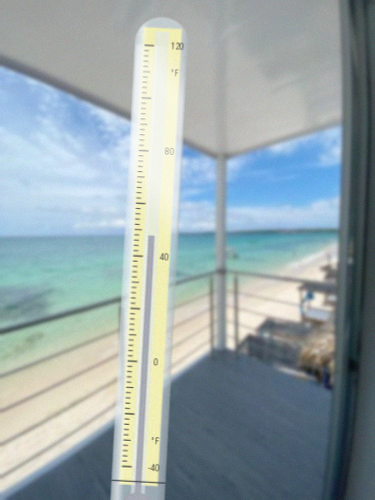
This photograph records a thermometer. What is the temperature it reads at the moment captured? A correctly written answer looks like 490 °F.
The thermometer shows 48 °F
